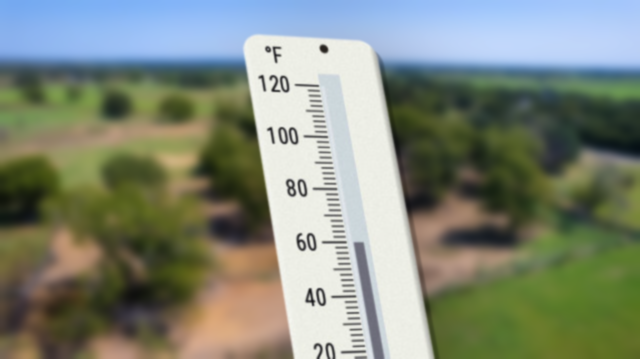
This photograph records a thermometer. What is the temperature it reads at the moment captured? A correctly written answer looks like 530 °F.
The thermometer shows 60 °F
